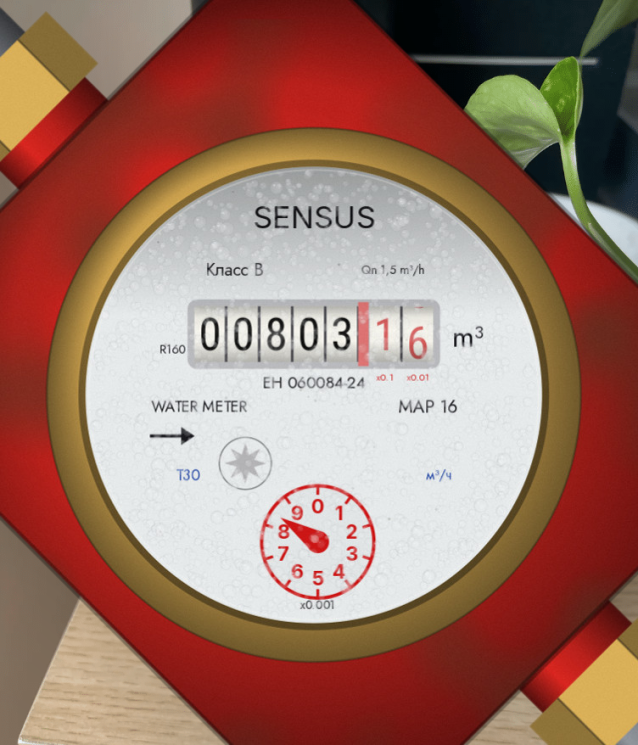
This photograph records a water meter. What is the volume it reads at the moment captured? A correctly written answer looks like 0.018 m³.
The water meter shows 803.158 m³
